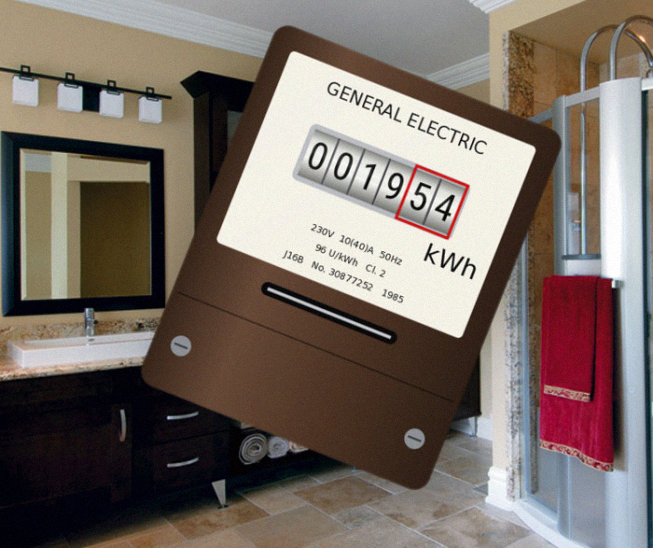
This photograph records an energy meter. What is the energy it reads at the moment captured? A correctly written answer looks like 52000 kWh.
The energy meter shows 19.54 kWh
